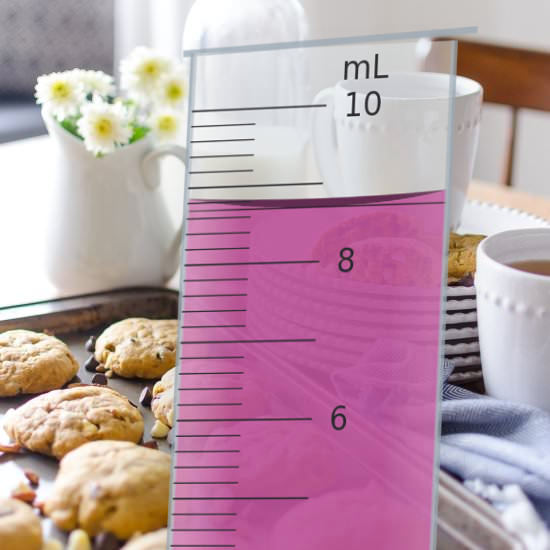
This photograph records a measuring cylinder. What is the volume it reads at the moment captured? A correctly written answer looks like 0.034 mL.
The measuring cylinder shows 8.7 mL
